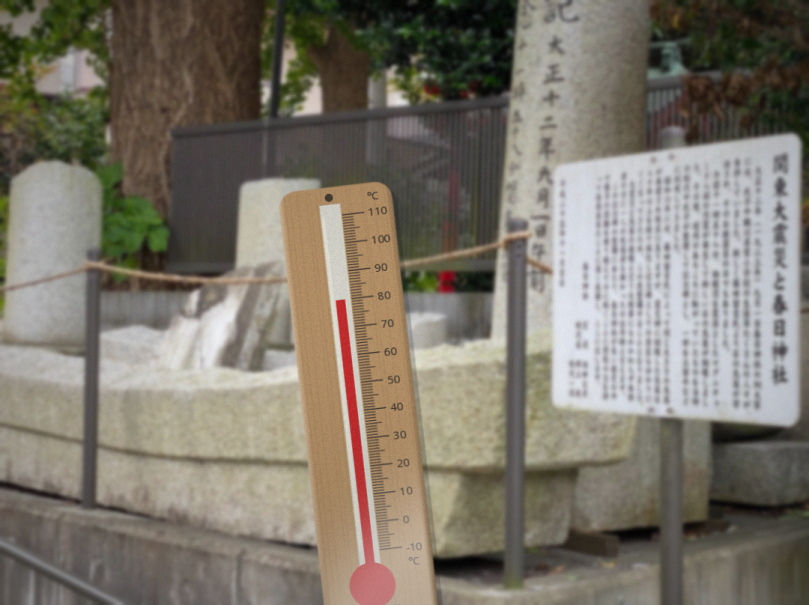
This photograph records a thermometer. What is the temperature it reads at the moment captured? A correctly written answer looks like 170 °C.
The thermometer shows 80 °C
